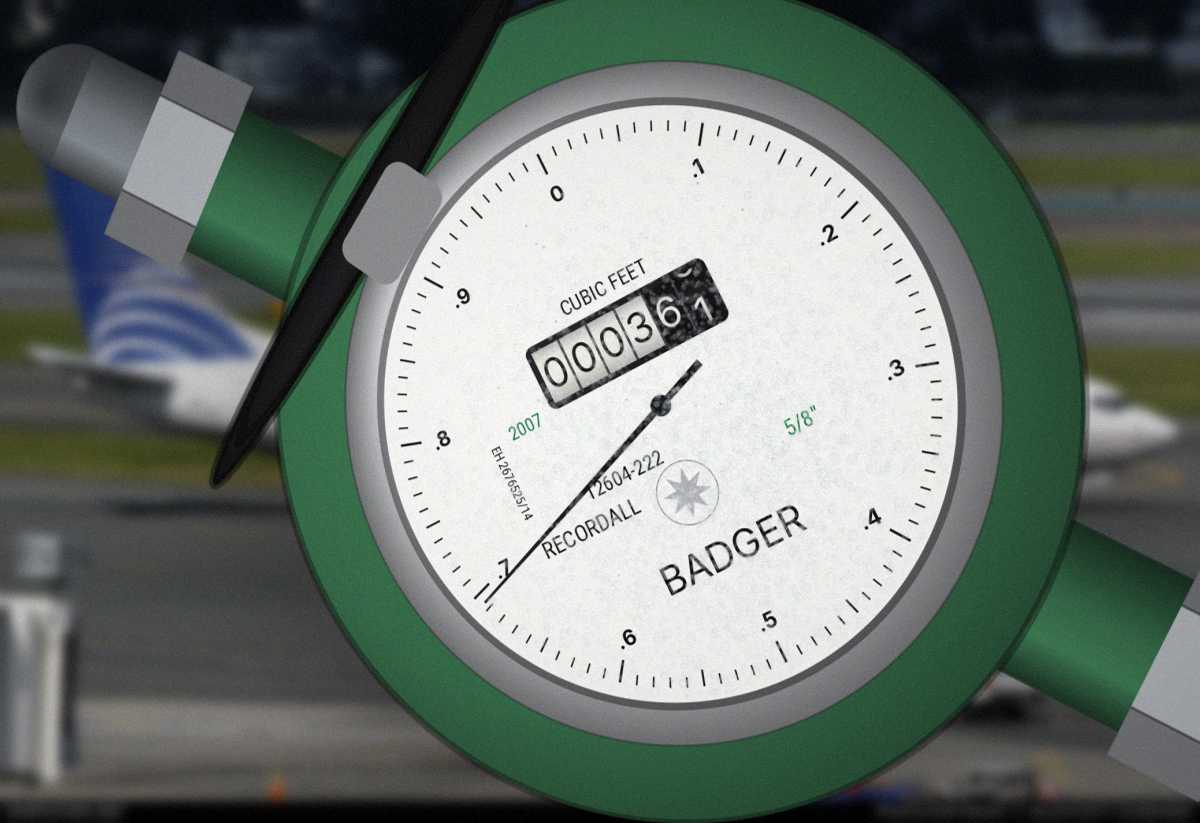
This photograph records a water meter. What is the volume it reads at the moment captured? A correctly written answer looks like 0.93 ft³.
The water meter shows 360.69 ft³
